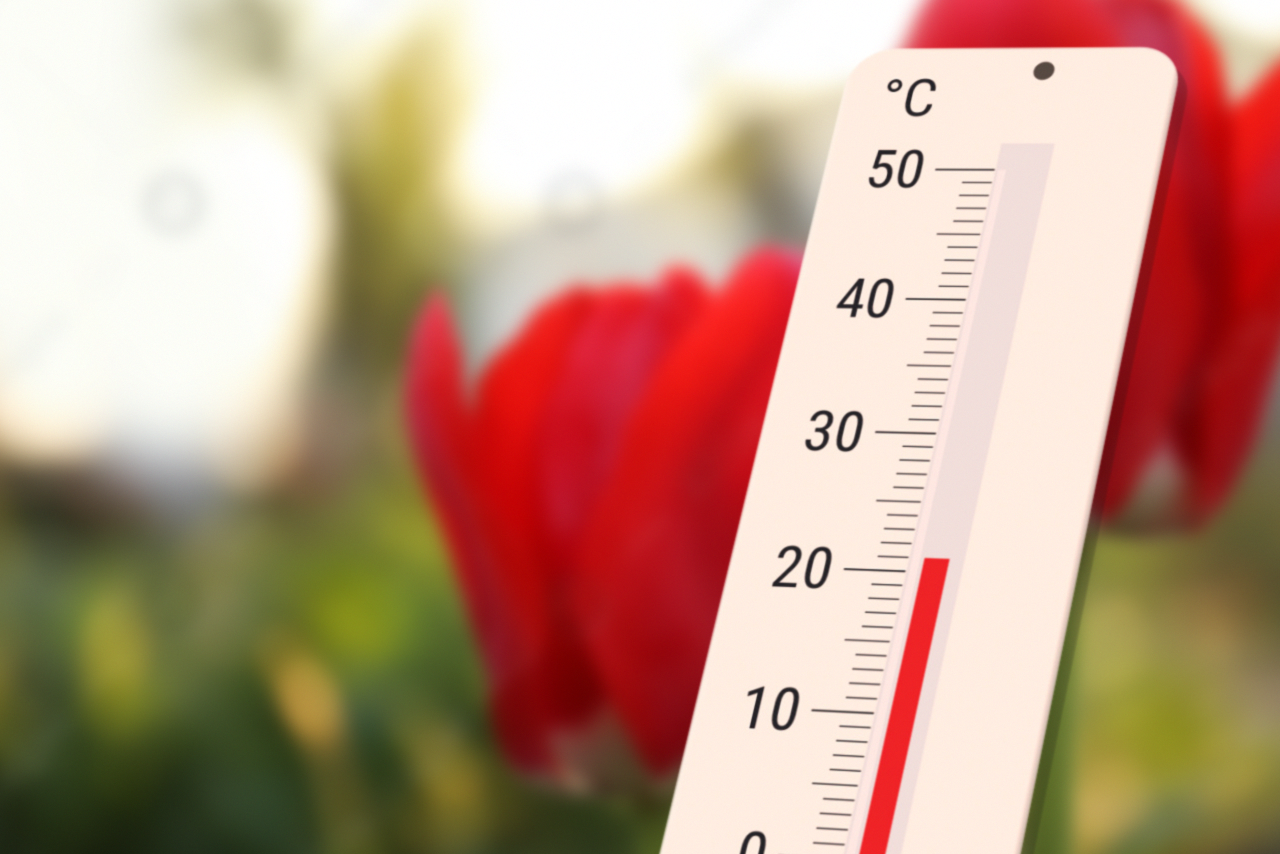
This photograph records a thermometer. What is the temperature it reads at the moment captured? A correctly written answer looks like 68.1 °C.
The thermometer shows 21 °C
